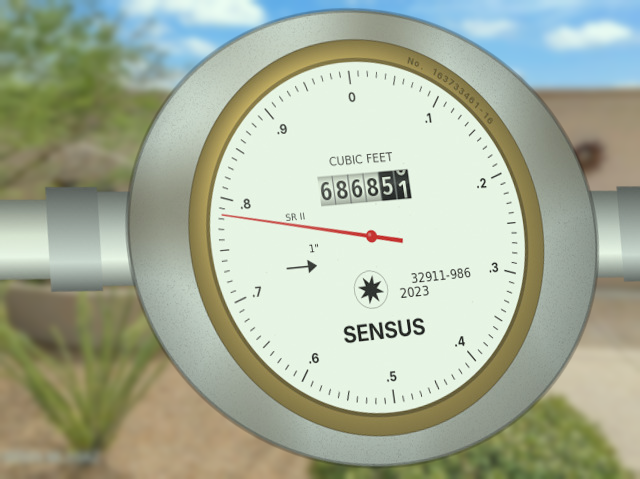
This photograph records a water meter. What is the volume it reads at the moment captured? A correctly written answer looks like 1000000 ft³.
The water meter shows 686850.78 ft³
